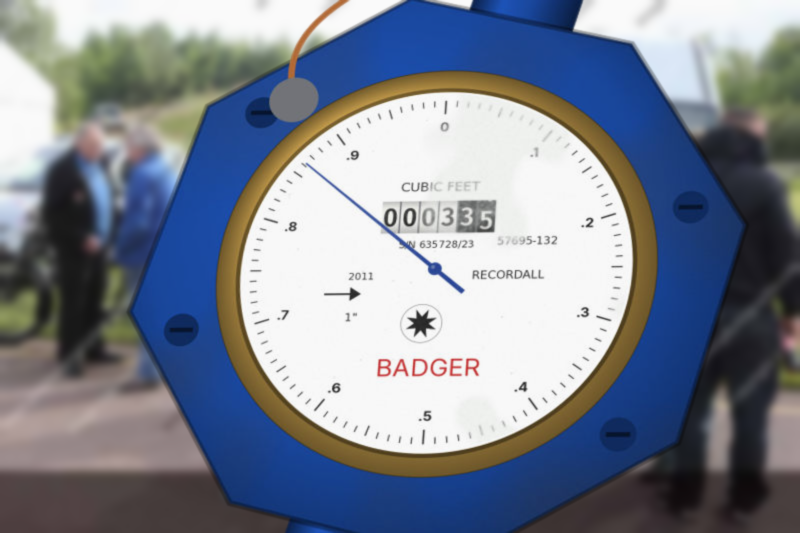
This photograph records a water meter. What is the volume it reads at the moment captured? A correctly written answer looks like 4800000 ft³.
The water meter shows 334.86 ft³
